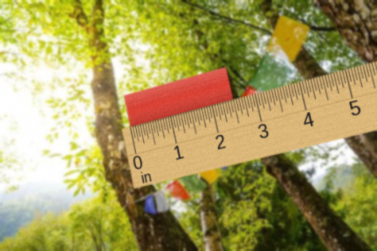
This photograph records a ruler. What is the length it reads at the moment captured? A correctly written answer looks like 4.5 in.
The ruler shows 2.5 in
